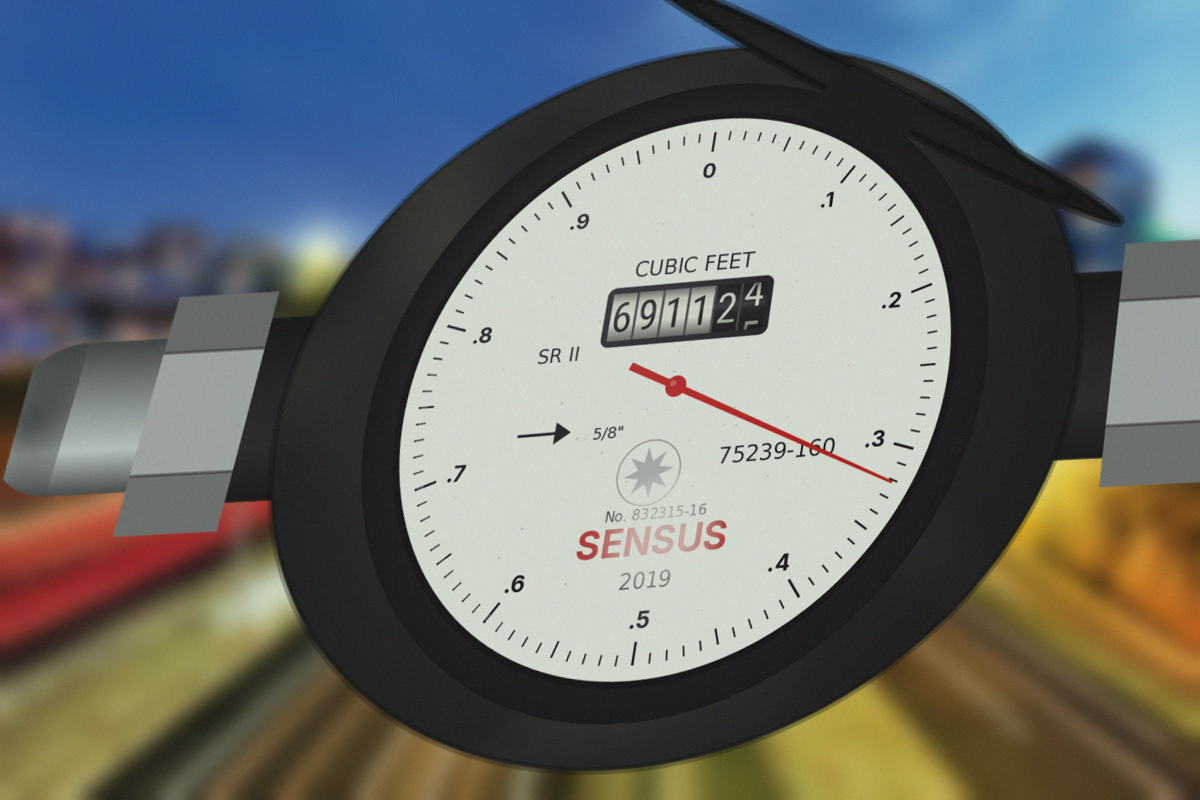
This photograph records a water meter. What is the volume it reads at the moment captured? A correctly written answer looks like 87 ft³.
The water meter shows 691124.32 ft³
